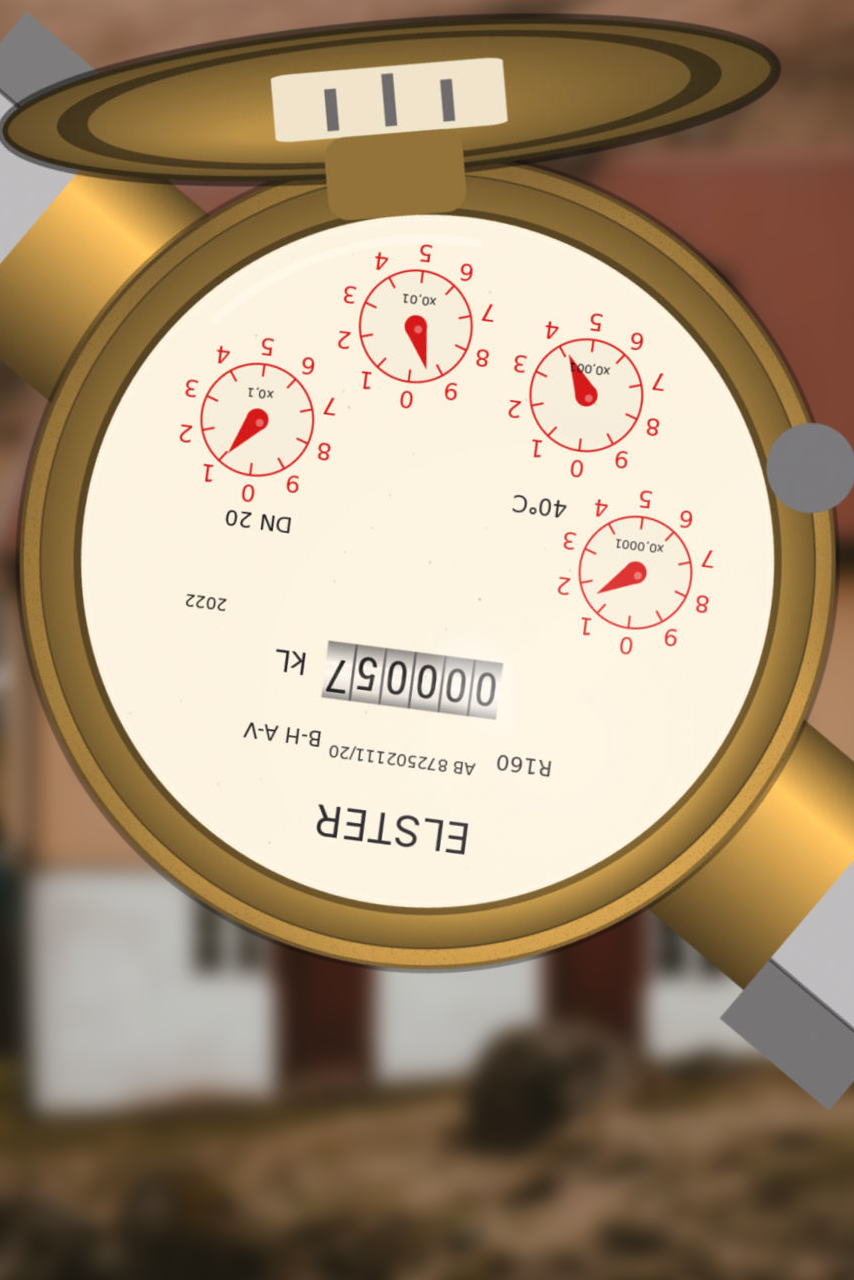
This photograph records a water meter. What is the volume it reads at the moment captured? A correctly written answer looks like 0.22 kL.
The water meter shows 57.0941 kL
